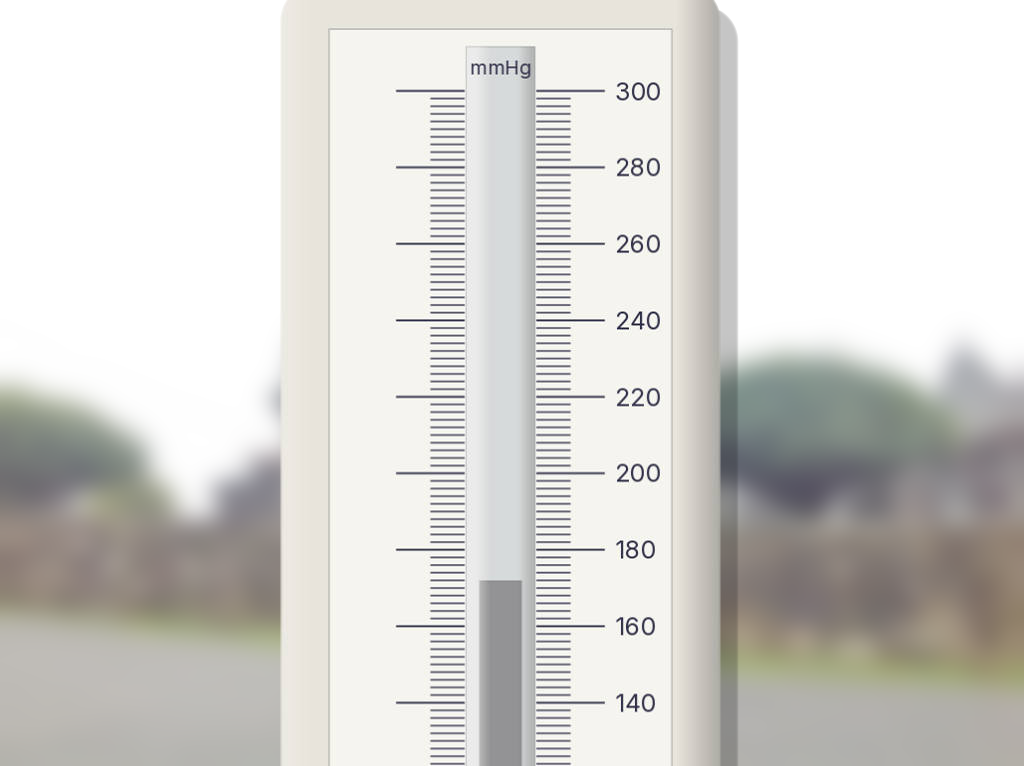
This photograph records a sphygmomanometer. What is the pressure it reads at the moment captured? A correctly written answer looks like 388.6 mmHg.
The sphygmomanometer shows 172 mmHg
